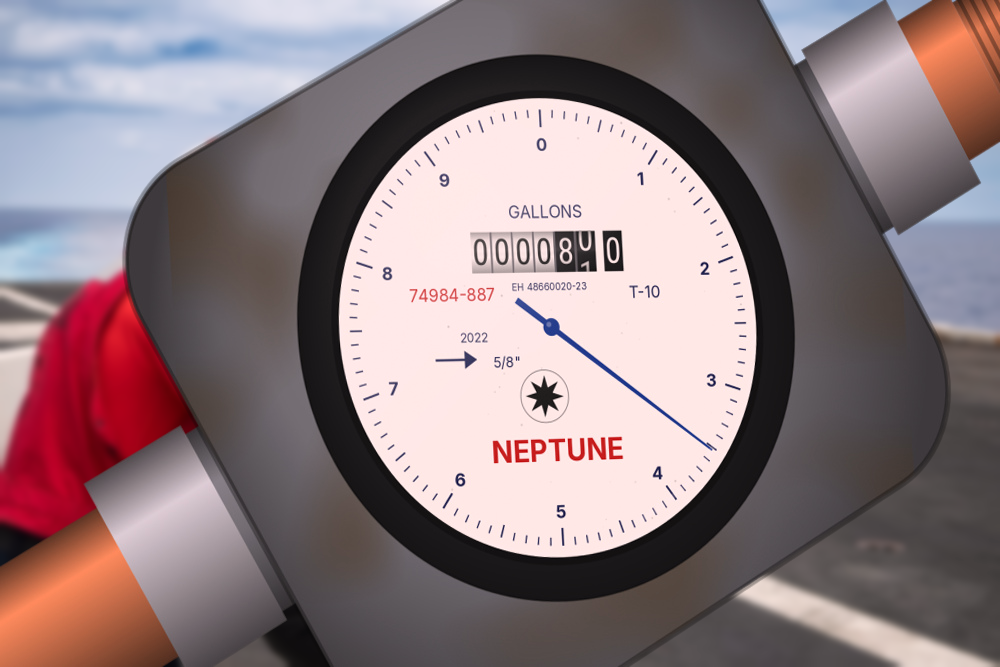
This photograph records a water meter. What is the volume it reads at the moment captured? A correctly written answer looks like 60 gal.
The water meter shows 803.5 gal
